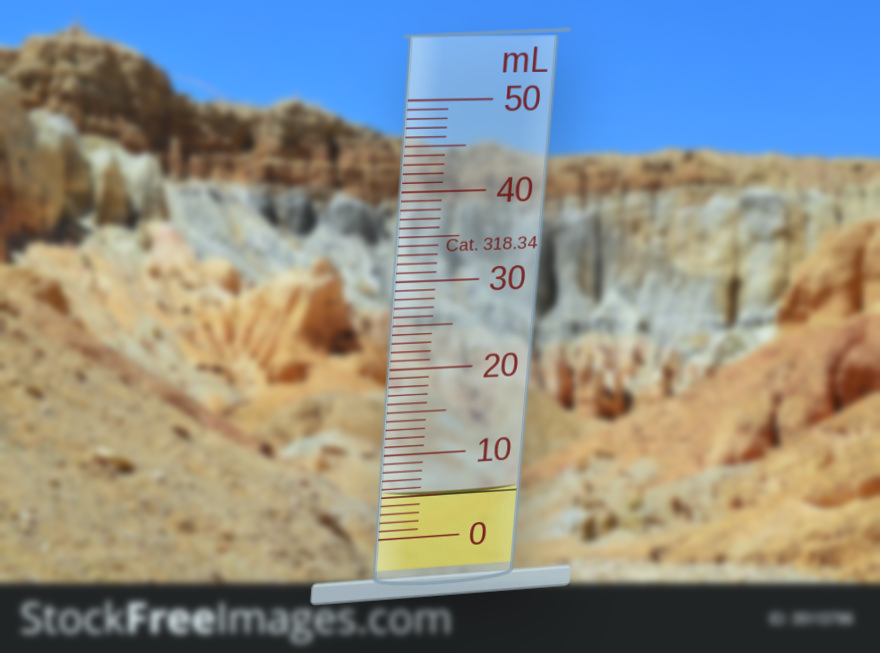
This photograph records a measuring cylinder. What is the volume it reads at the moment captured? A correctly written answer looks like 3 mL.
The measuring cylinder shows 5 mL
